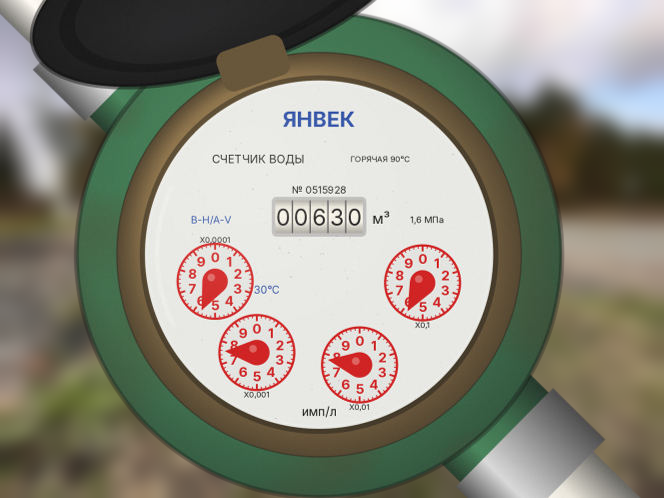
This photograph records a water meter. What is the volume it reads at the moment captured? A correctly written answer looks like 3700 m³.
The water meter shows 630.5775 m³
